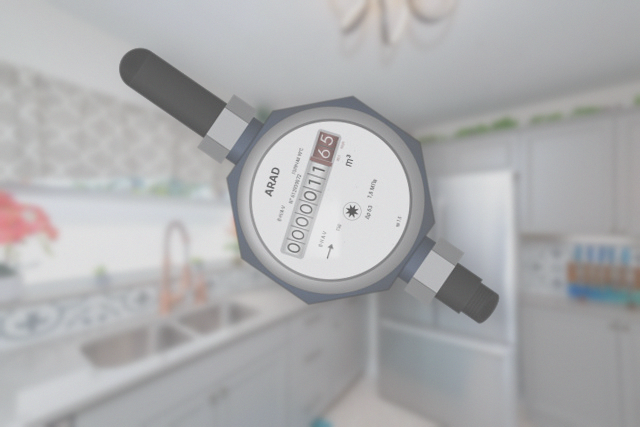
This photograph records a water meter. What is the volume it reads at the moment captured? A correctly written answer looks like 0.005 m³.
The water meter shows 11.65 m³
